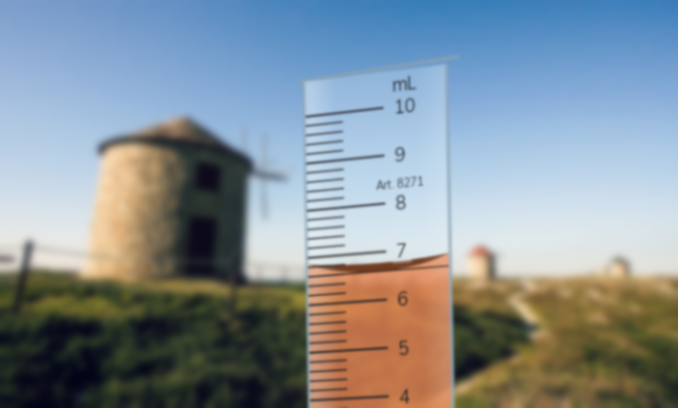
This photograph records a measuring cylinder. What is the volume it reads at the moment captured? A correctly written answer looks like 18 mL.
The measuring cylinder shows 6.6 mL
